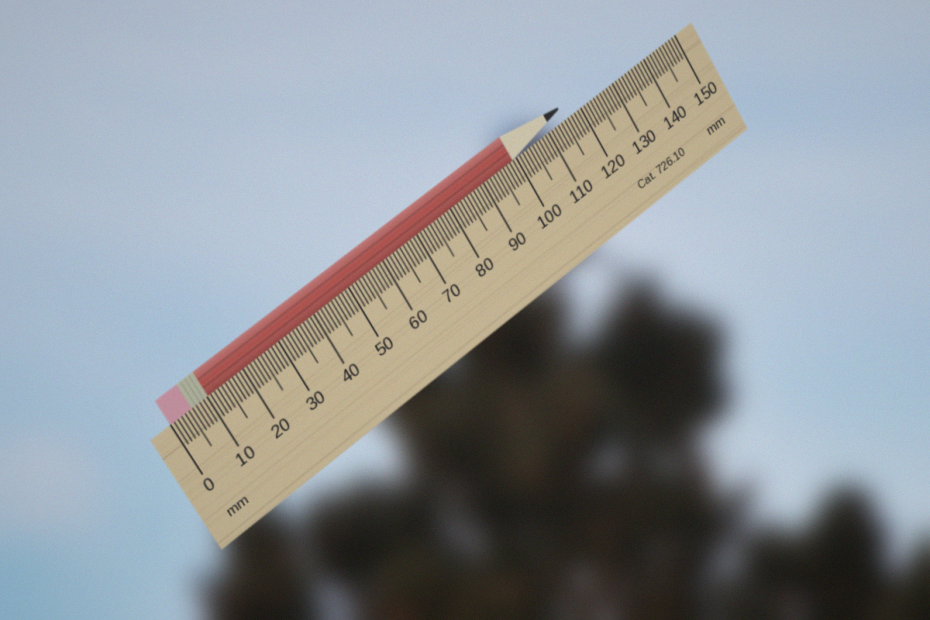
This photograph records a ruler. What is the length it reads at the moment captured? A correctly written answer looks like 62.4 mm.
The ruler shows 115 mm
